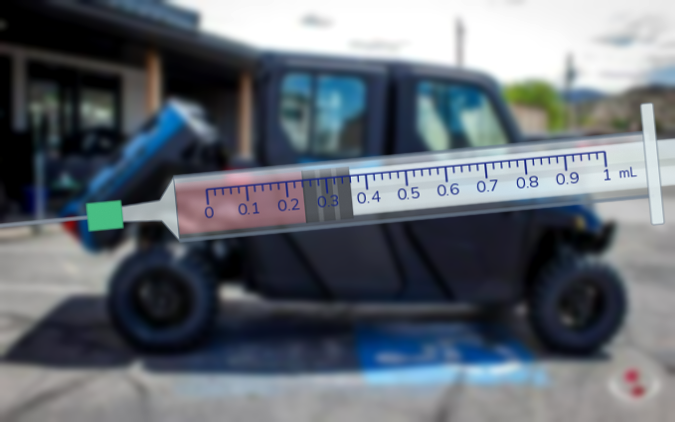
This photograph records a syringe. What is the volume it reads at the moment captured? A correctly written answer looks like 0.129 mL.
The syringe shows 0.24 mL
